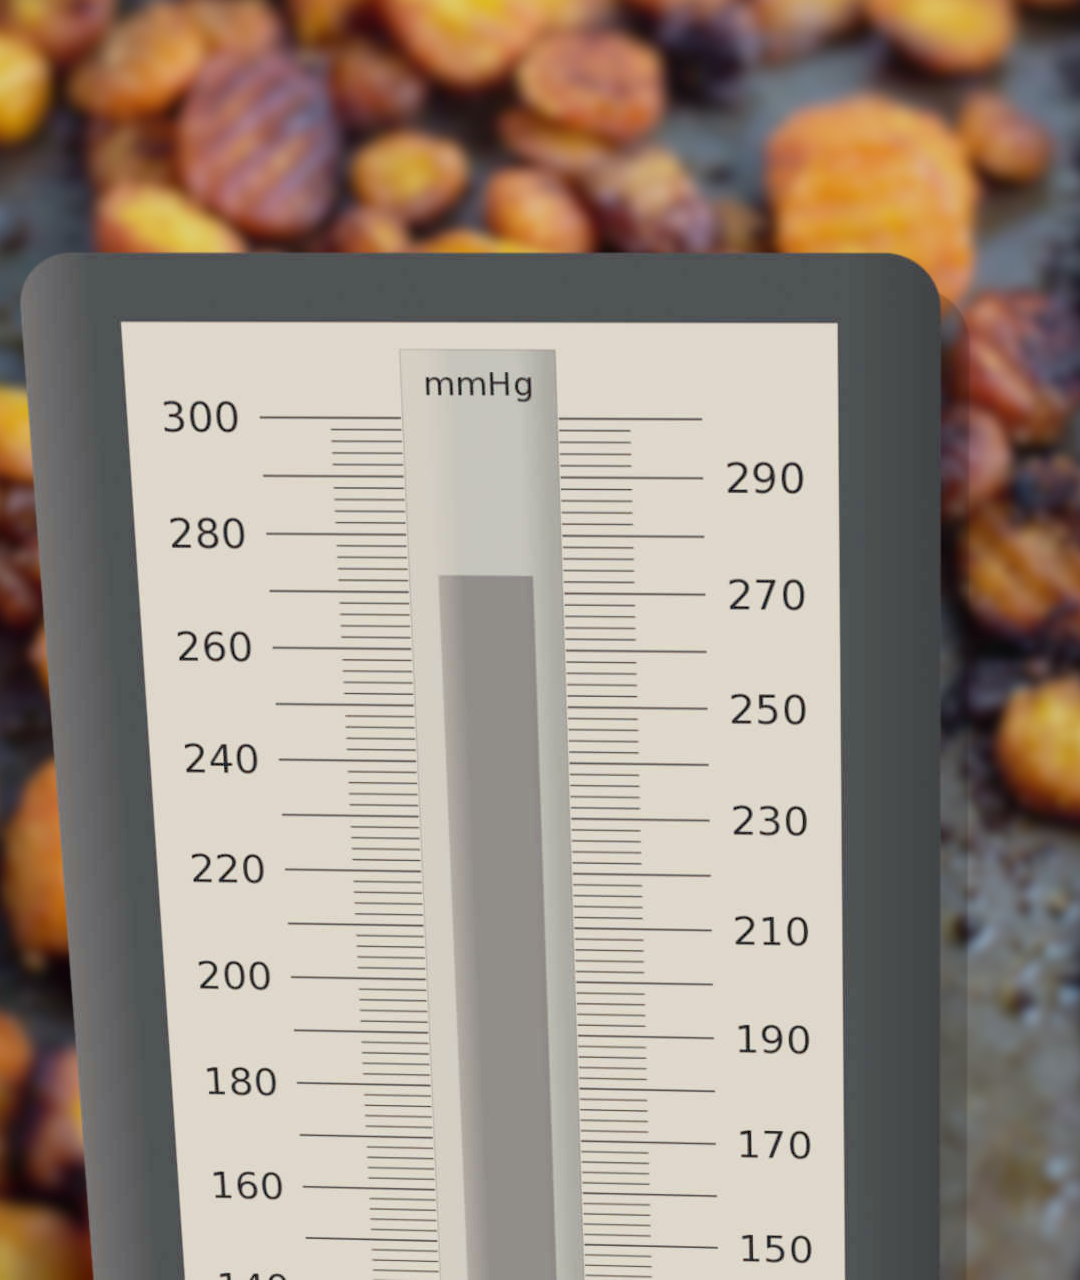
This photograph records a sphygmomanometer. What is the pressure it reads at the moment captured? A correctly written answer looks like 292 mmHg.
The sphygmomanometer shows 273 mmHg
